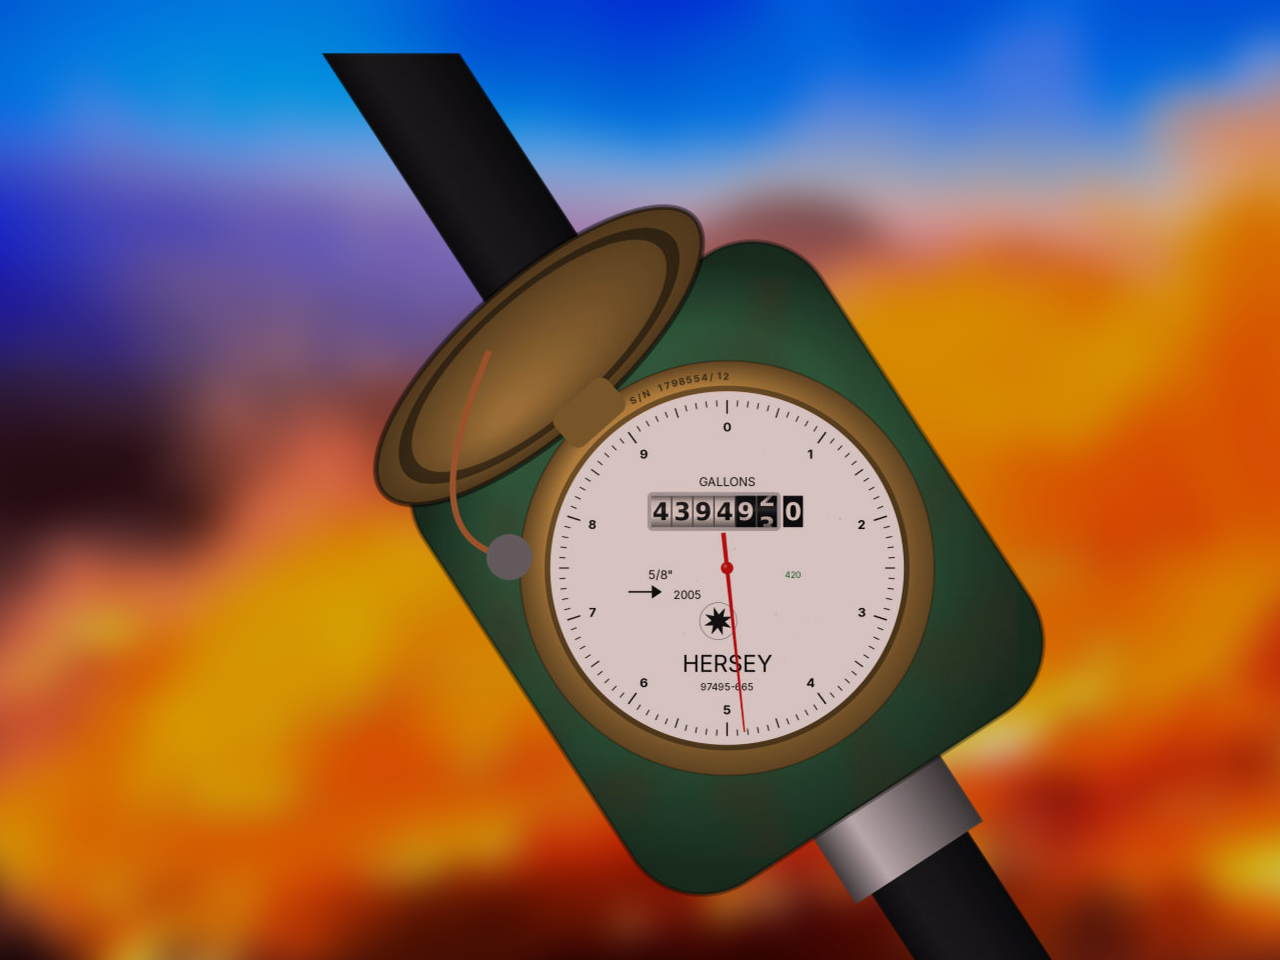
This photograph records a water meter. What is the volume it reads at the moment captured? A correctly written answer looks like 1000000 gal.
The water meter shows 4394924.8 gal
